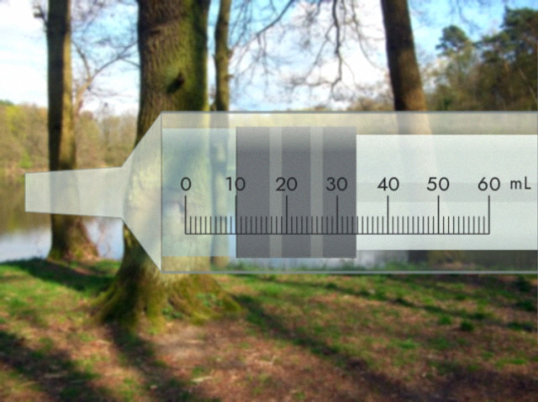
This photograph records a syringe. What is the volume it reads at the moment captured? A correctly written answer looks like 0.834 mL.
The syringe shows 10 mL
